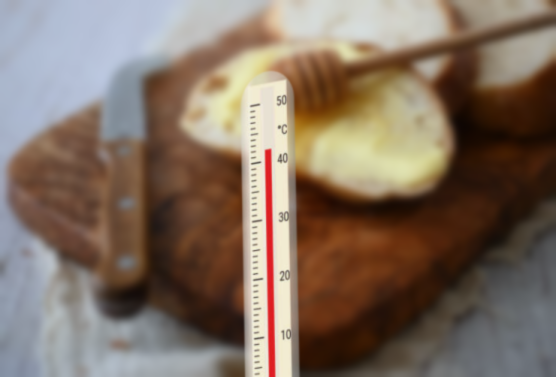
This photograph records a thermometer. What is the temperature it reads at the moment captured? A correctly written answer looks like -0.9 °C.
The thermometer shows 42 °C
